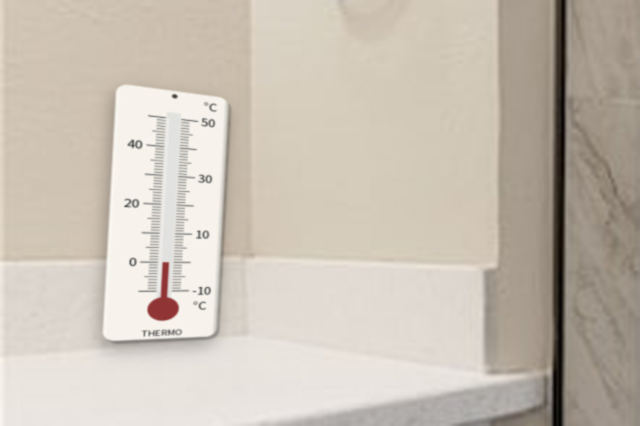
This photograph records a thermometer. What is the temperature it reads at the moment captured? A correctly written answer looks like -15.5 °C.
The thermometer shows 0 °C
